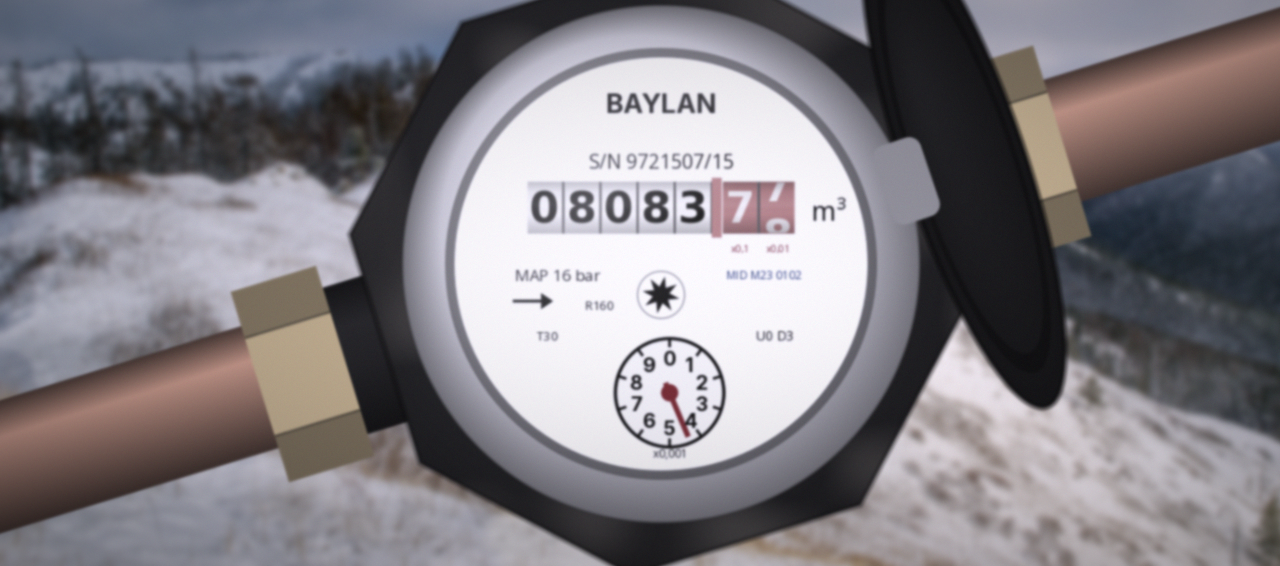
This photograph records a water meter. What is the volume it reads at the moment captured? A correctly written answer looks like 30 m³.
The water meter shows 8083.774 m³
